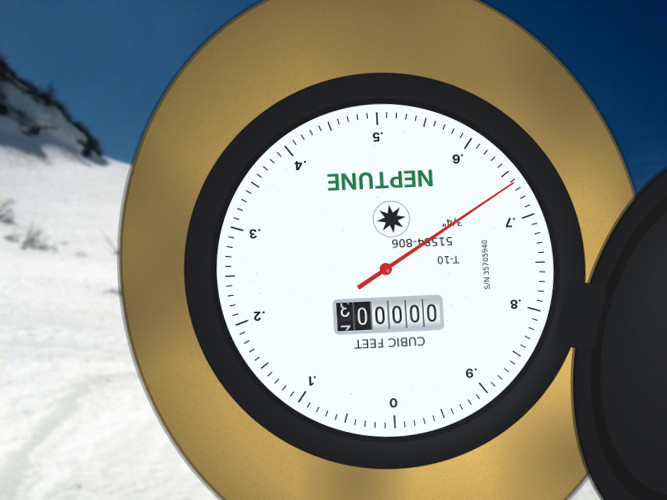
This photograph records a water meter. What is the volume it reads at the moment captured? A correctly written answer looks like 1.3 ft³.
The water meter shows 2.66 ft³
